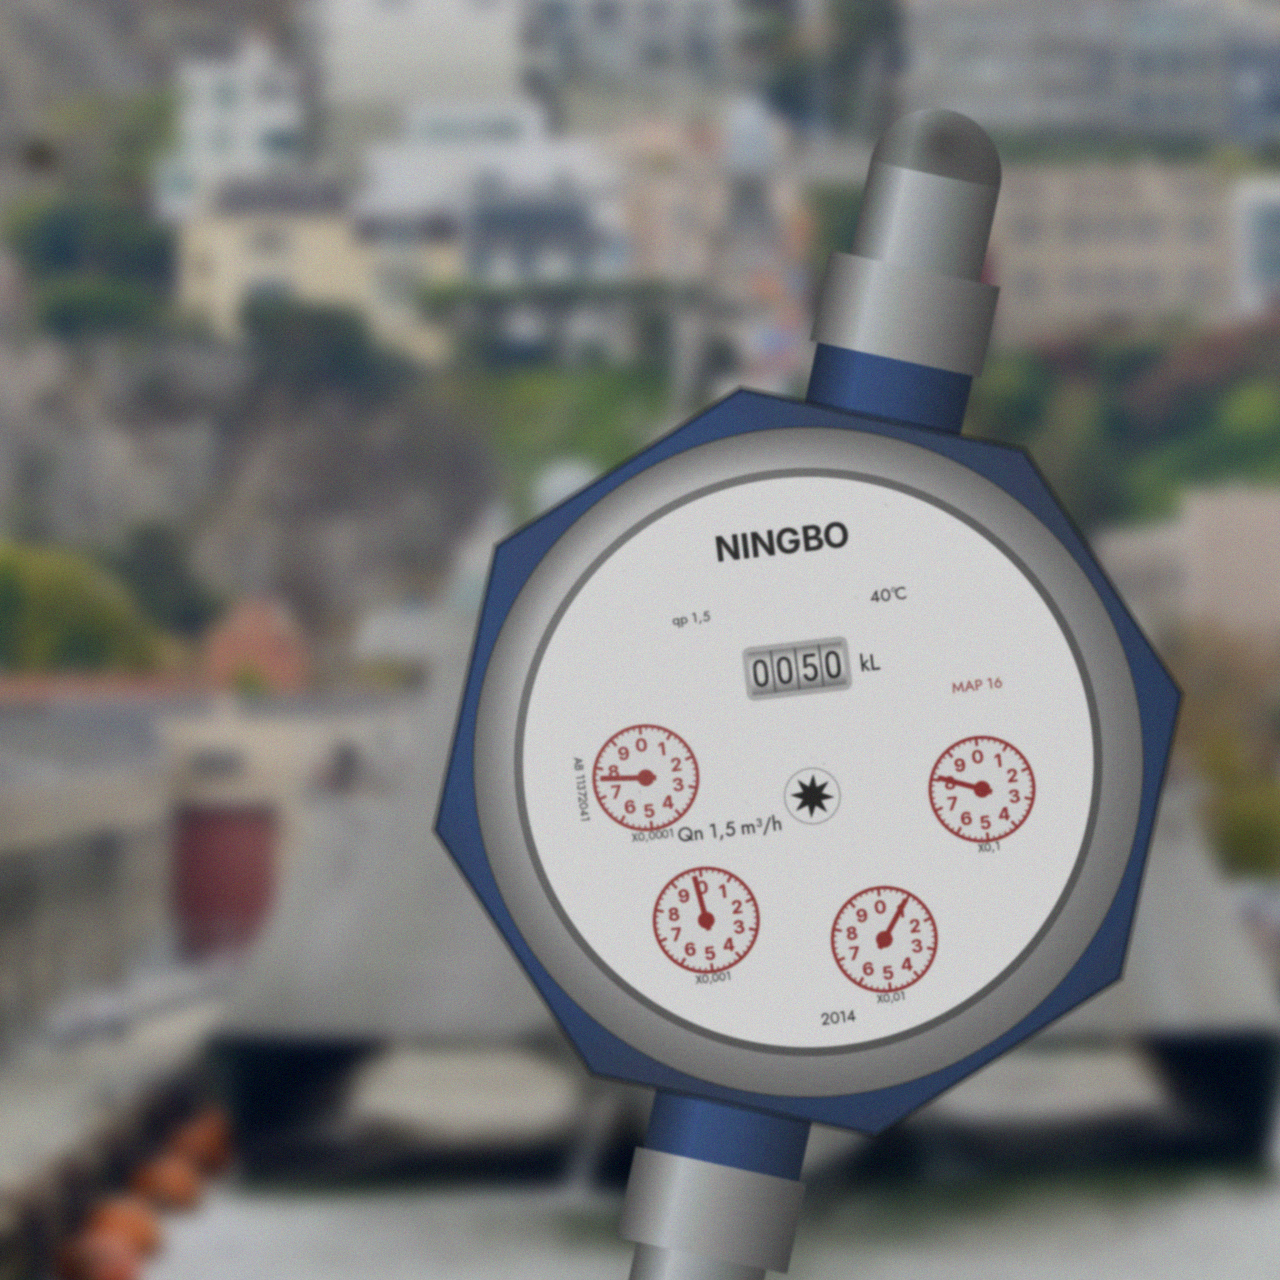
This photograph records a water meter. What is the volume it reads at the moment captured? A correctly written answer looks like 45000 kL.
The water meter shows 50.8097 kL
